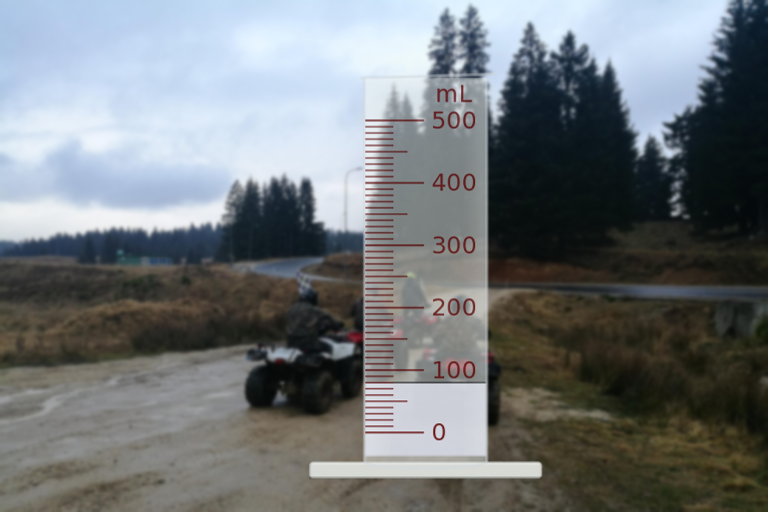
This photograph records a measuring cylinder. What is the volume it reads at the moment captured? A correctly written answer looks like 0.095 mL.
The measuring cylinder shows 80 mL
